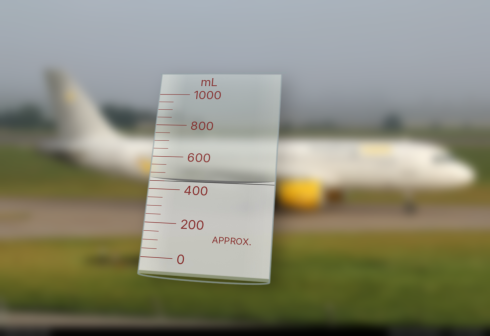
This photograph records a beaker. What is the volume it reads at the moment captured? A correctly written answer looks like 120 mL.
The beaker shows 450 mL
